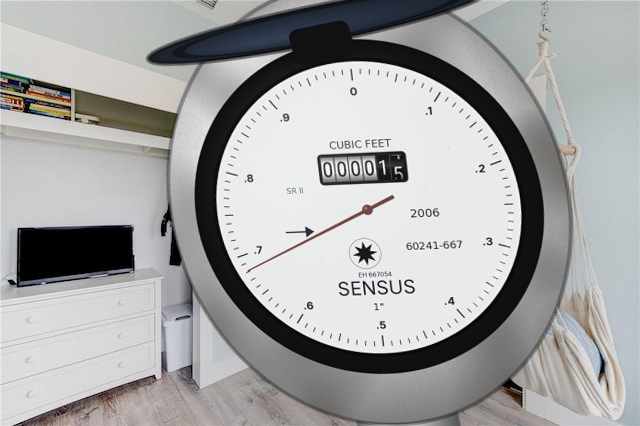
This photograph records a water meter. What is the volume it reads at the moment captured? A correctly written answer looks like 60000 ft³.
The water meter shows 14.68 ft³
